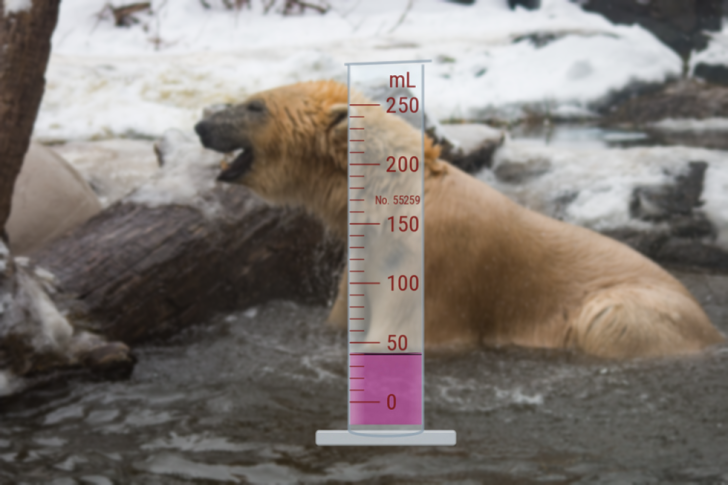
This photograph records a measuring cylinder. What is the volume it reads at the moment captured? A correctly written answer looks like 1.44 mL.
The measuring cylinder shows 40 mL
